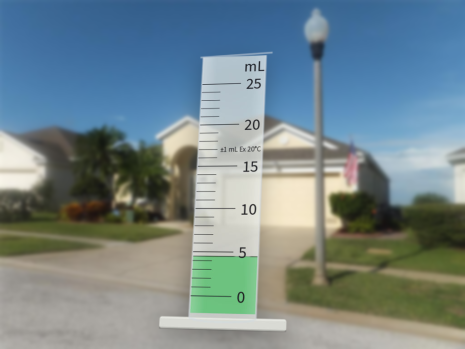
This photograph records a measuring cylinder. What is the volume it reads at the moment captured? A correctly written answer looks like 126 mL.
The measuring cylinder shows 4.5 mL
